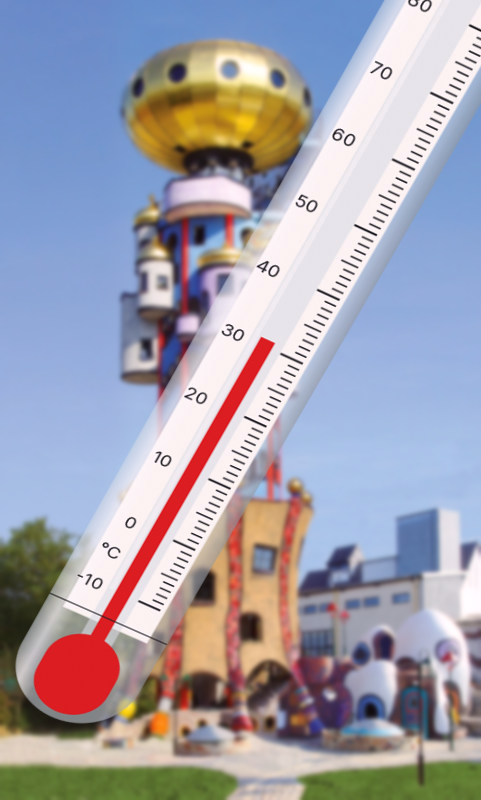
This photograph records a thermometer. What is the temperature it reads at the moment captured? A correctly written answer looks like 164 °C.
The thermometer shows 31 °C
